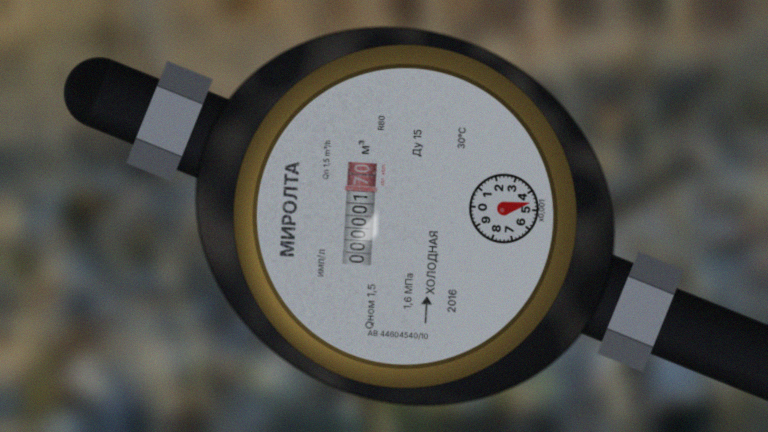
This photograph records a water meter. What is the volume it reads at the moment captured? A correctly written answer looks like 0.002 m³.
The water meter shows 1.704 m³
